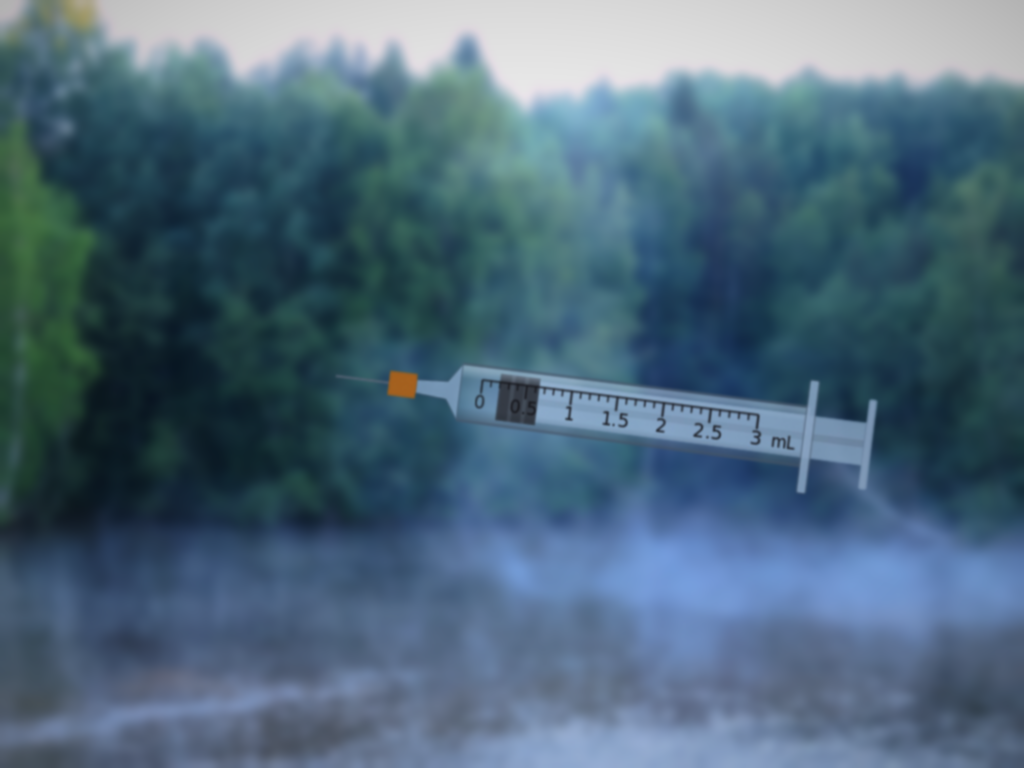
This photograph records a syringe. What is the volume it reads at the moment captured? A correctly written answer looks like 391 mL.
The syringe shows 0.2 mL
